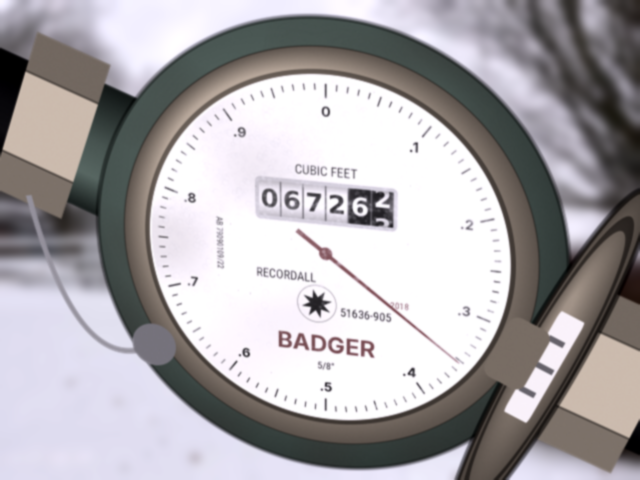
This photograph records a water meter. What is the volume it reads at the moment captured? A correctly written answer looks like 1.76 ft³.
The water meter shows 67262.35 ft³
